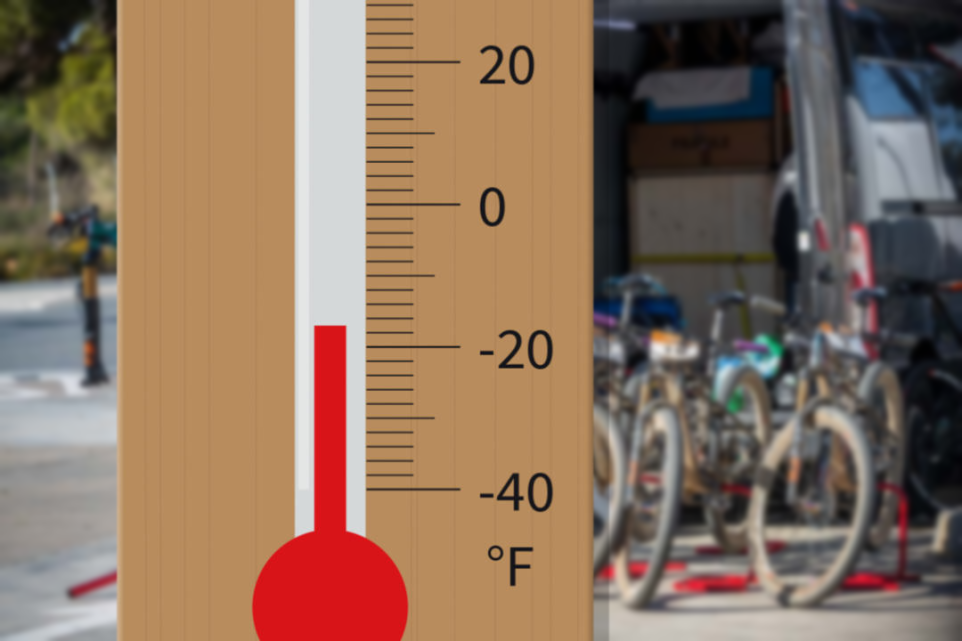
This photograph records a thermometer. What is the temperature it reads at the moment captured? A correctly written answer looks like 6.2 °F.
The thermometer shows -17 °F
